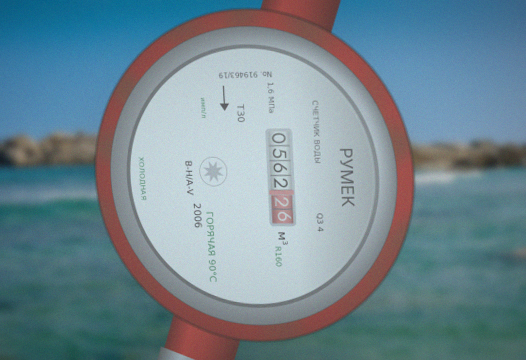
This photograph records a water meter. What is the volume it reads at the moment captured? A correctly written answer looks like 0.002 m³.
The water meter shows 562.26 m³
